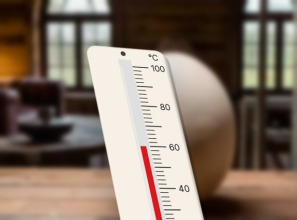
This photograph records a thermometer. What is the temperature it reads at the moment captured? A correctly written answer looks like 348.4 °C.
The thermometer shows 60 °C
